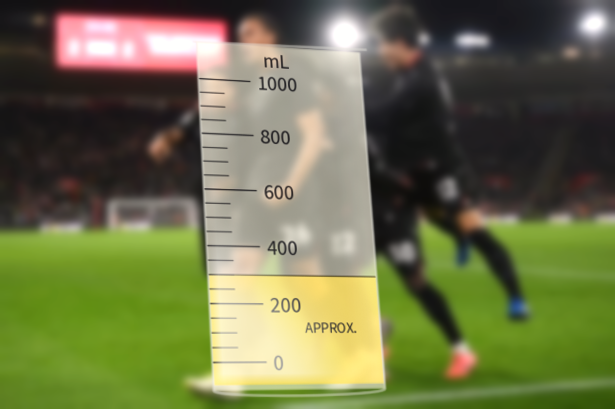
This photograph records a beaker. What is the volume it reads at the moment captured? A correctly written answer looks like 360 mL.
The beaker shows 300 mL
